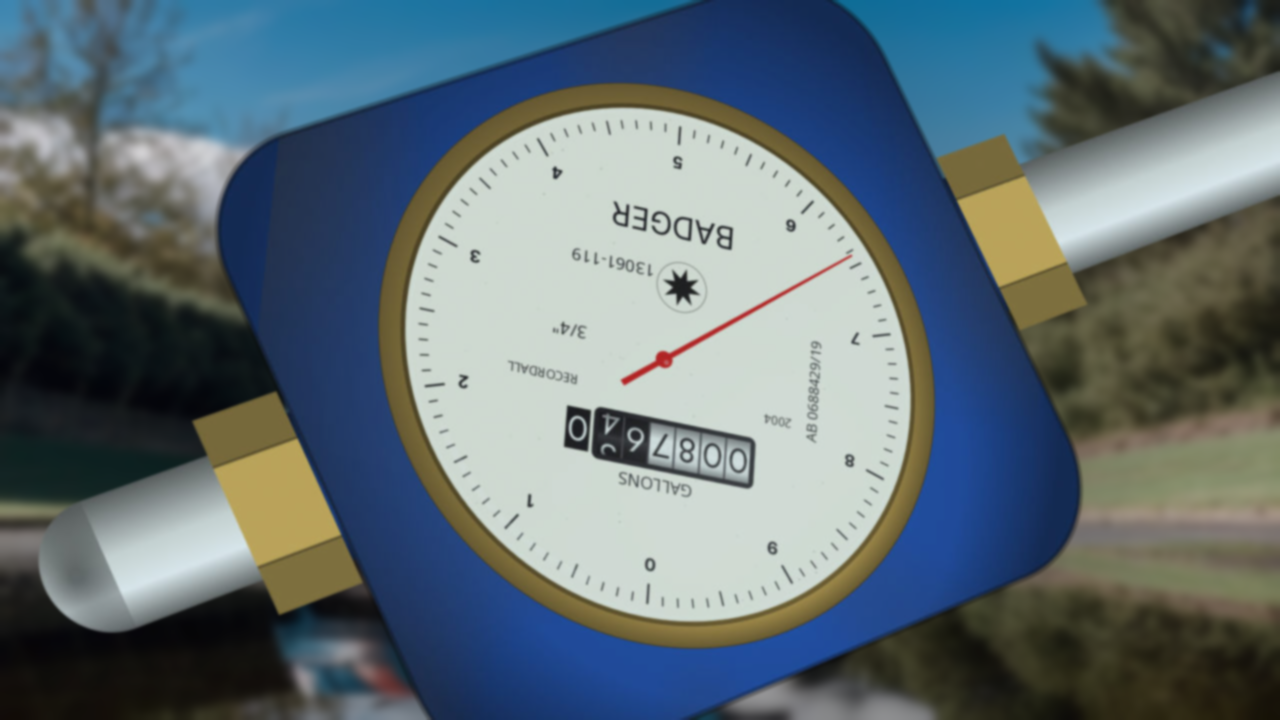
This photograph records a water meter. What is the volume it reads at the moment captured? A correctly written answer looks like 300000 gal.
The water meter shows 87636.4 gal
